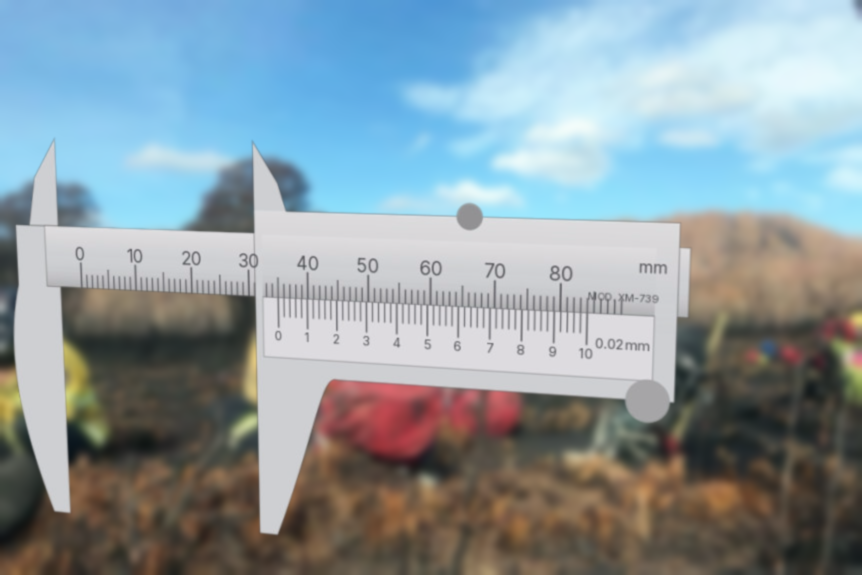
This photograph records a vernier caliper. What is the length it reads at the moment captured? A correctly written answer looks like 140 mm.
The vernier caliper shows 35.0 mm
